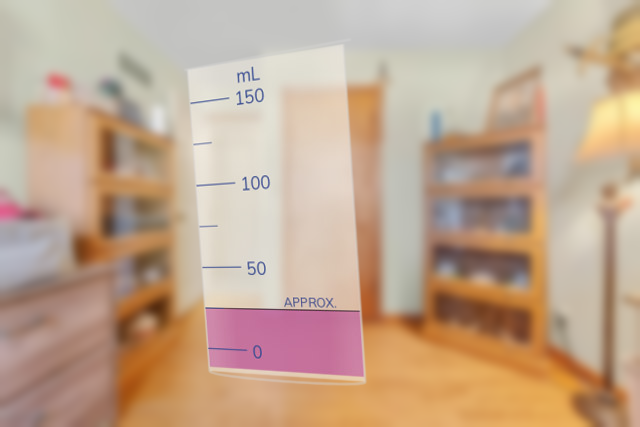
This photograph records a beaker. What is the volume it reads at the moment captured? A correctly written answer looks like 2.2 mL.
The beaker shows 25 mL
